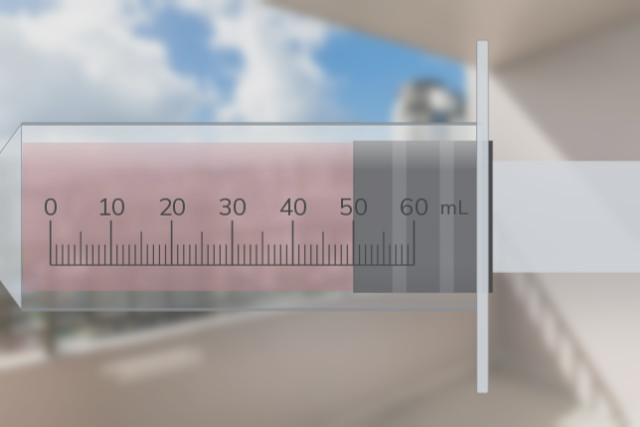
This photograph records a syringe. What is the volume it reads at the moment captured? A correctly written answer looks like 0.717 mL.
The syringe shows 50 mL
